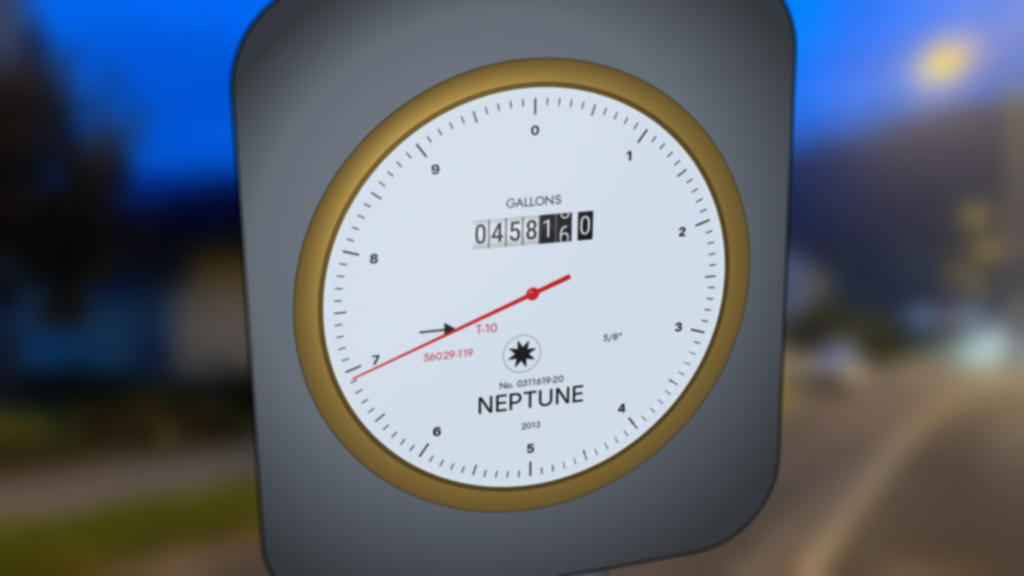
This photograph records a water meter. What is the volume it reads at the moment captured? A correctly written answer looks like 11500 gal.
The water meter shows 458156.9 gal
